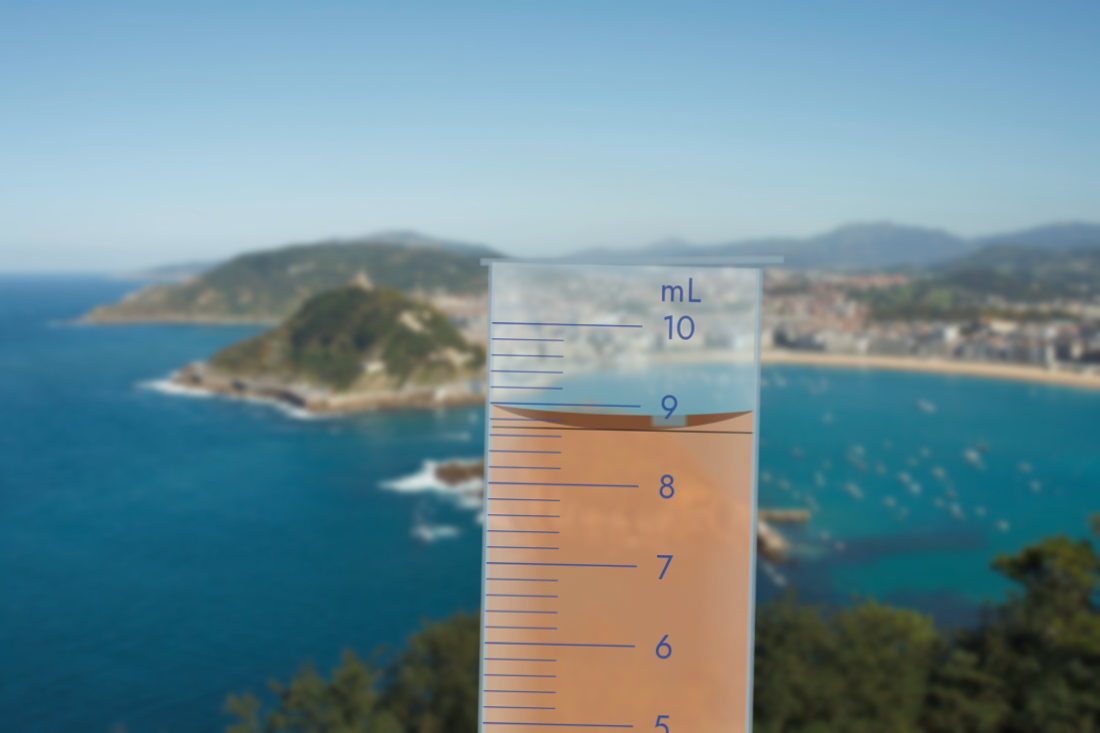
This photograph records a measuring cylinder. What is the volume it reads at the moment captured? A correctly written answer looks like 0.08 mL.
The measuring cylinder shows 8.7 mL
